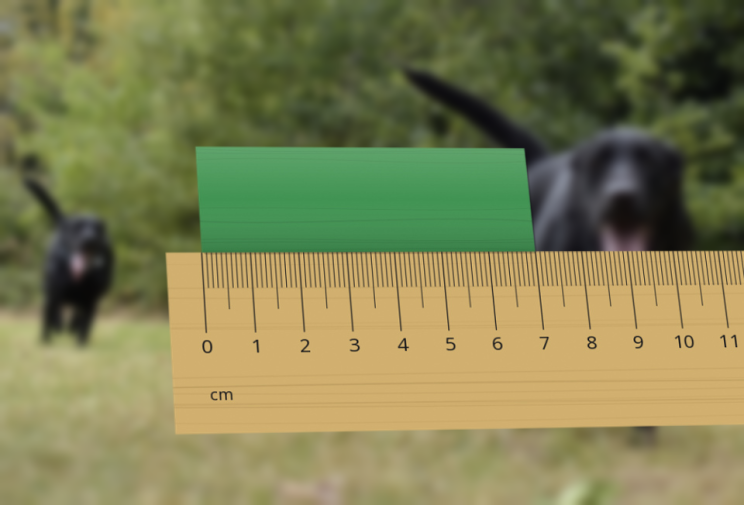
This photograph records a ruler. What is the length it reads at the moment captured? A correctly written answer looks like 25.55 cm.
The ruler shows 7 cm
